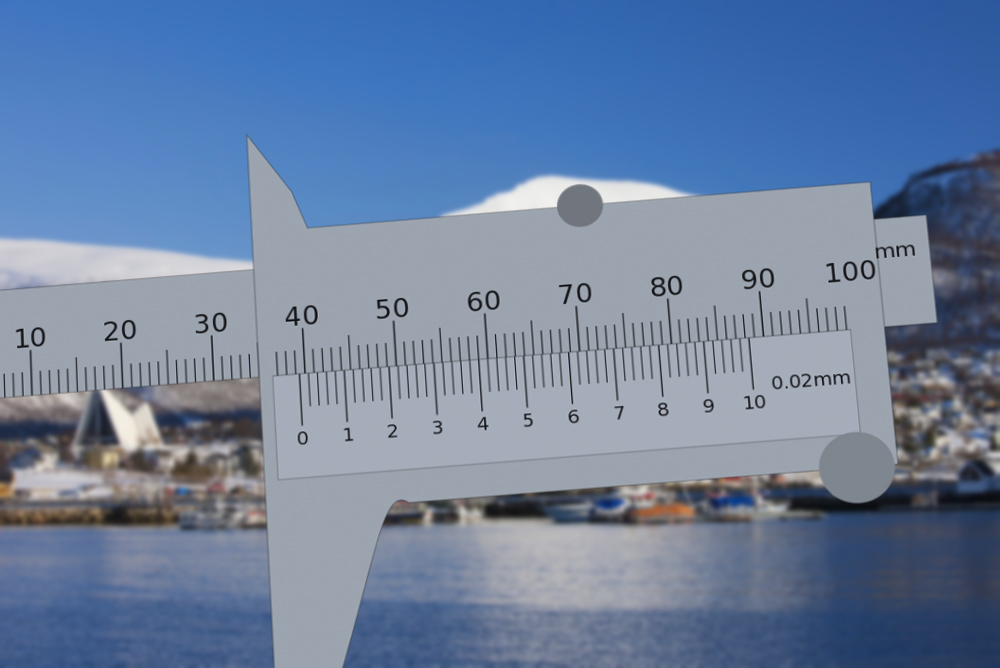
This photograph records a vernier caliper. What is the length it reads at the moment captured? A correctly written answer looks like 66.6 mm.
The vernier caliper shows 39.4 mm
